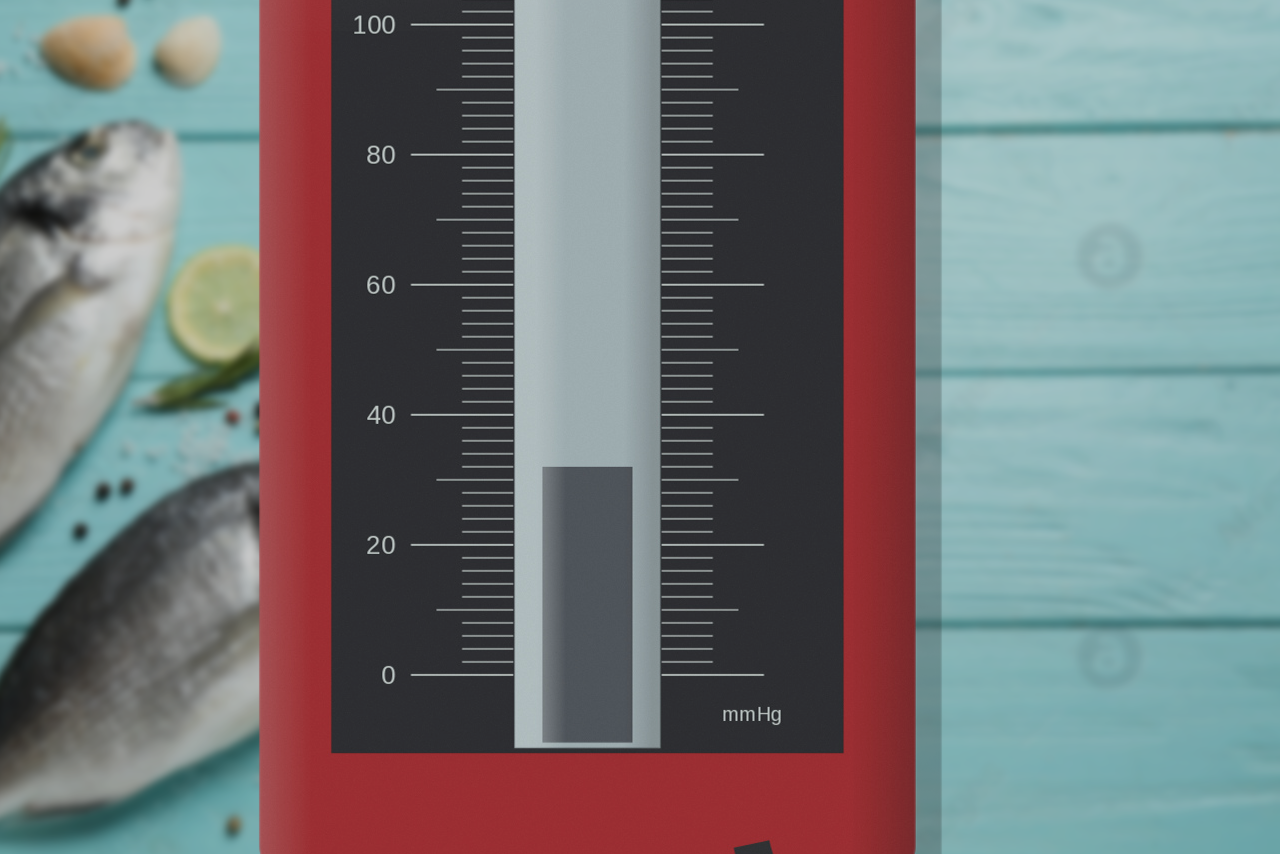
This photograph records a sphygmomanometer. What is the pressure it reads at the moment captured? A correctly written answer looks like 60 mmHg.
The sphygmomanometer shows 32 mmHg
